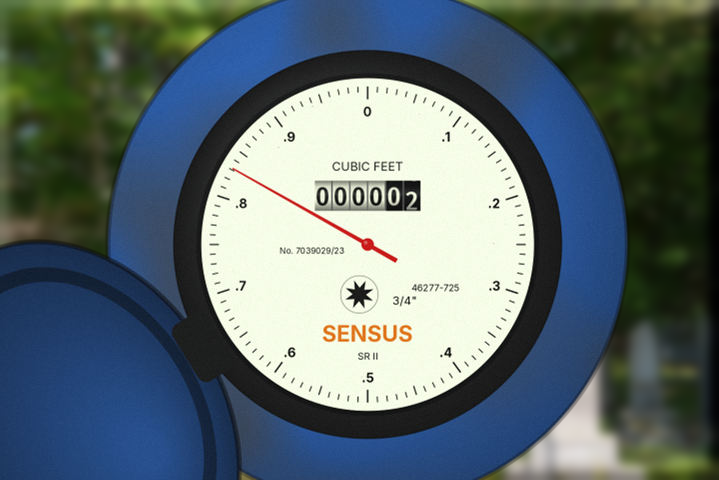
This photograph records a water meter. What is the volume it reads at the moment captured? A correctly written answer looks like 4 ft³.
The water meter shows 1.83 ft³
